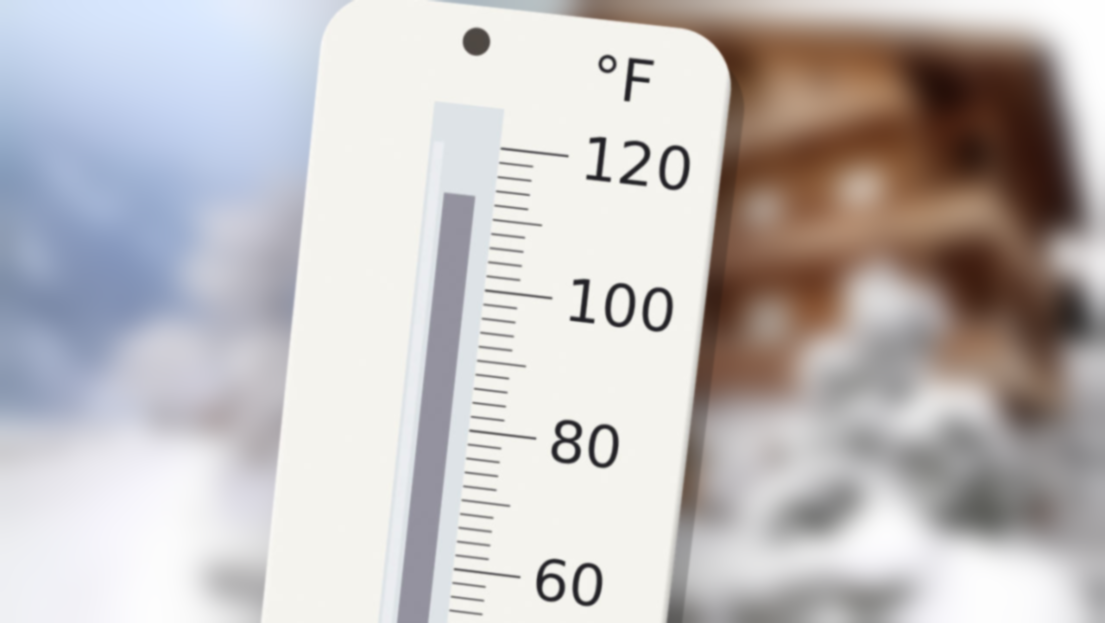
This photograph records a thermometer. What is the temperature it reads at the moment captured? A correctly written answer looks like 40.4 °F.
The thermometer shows 113 °F
